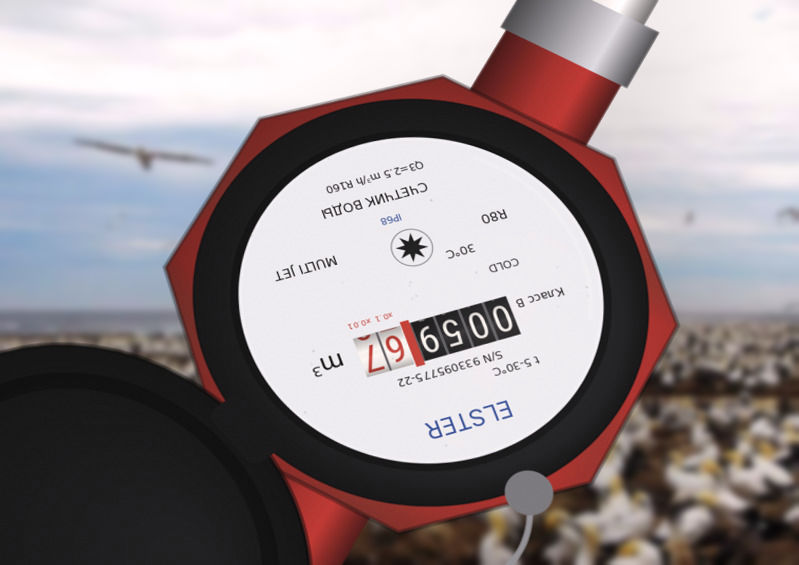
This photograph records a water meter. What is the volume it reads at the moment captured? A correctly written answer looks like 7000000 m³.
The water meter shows 59.67 m³
